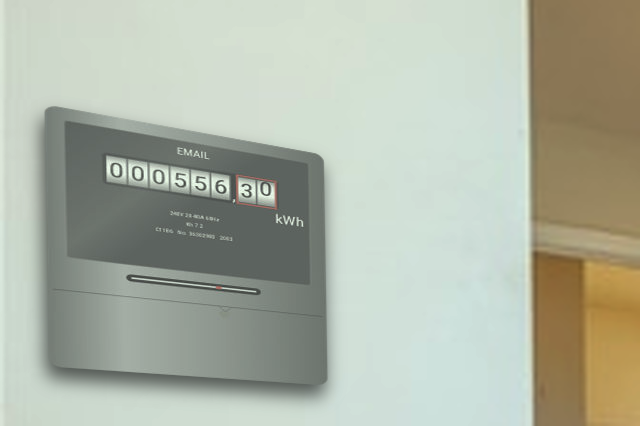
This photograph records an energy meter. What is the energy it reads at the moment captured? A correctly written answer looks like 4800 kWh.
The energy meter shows 556.30 kWh
